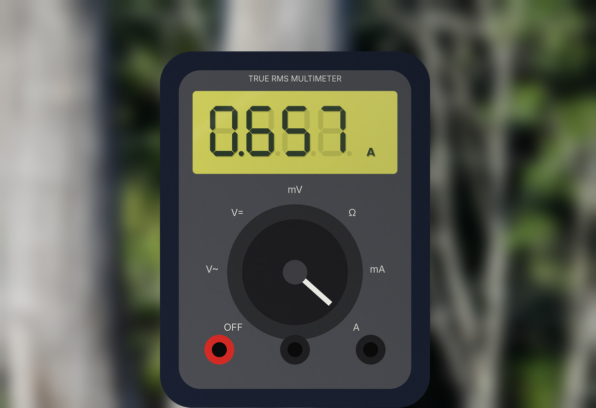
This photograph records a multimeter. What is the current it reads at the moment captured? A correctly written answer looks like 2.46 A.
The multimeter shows 0.657 A
